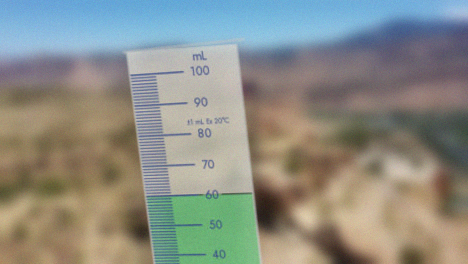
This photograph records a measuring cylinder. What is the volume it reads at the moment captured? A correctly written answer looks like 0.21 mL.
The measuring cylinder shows 60 mL
